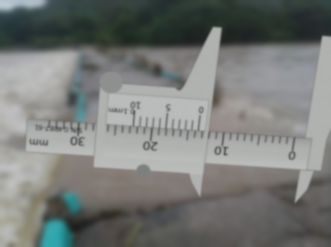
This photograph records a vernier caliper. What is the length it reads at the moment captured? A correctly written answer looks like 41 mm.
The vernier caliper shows 13.6 mm
